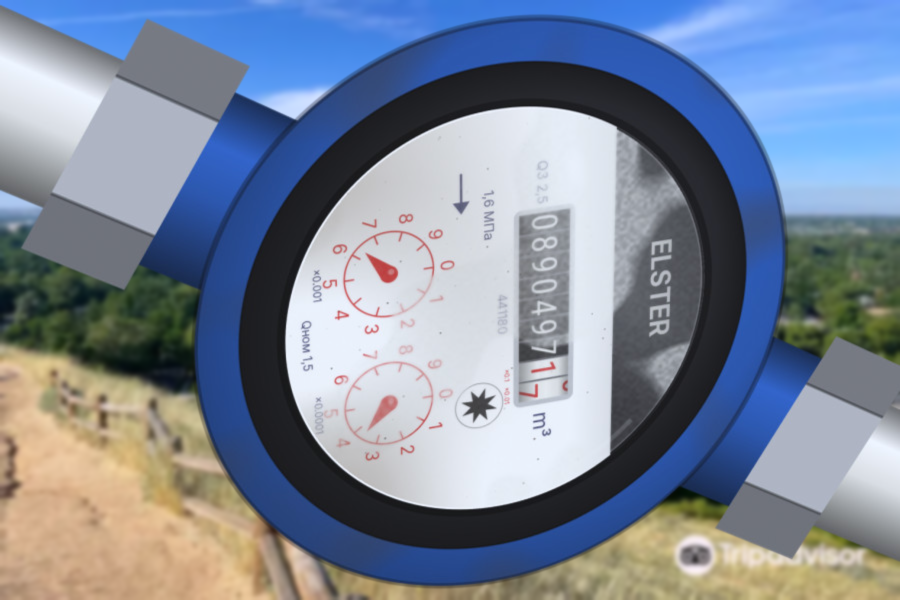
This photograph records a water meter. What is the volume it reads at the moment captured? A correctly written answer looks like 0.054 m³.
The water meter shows 890497.1663 m³
